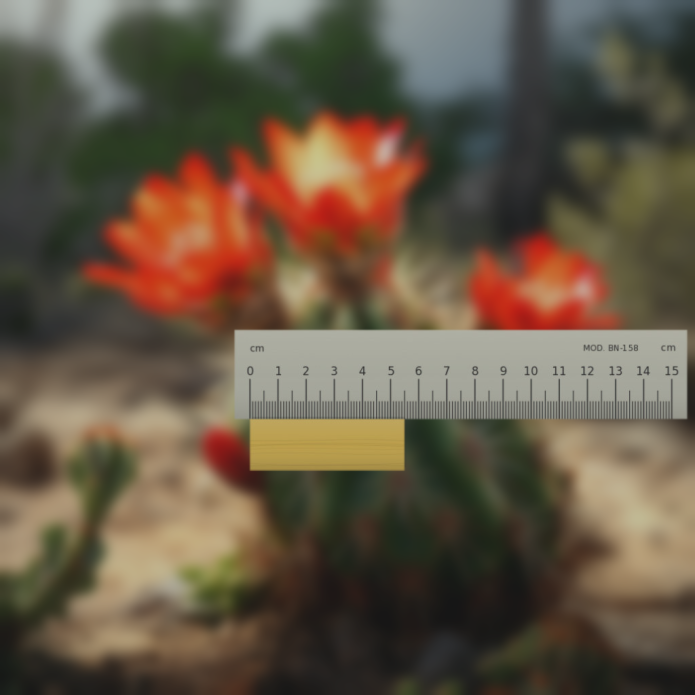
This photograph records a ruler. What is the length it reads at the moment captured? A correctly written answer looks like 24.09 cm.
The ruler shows 5.5 cm
